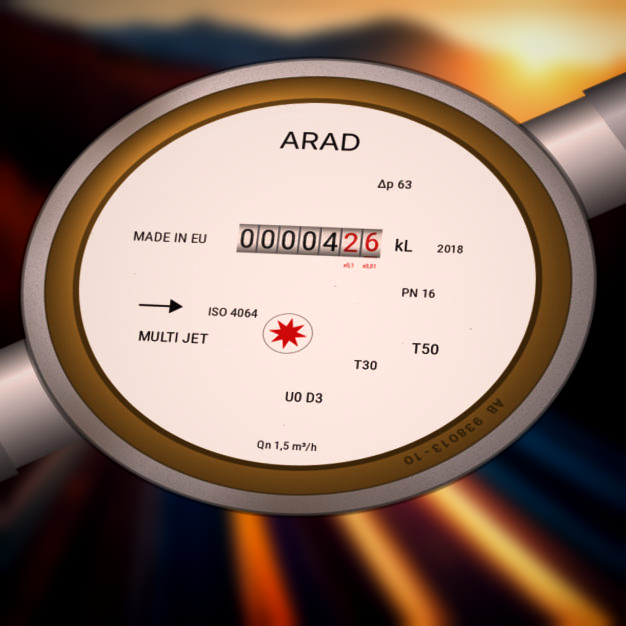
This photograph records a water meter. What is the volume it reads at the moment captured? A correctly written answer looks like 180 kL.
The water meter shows 4.26 kL
